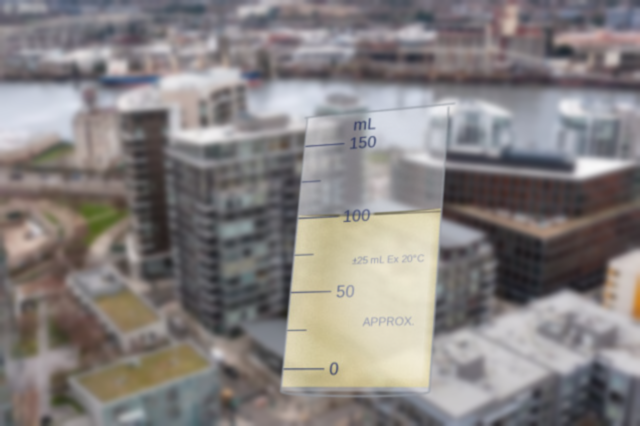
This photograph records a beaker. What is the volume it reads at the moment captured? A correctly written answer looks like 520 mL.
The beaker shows 100 mL
